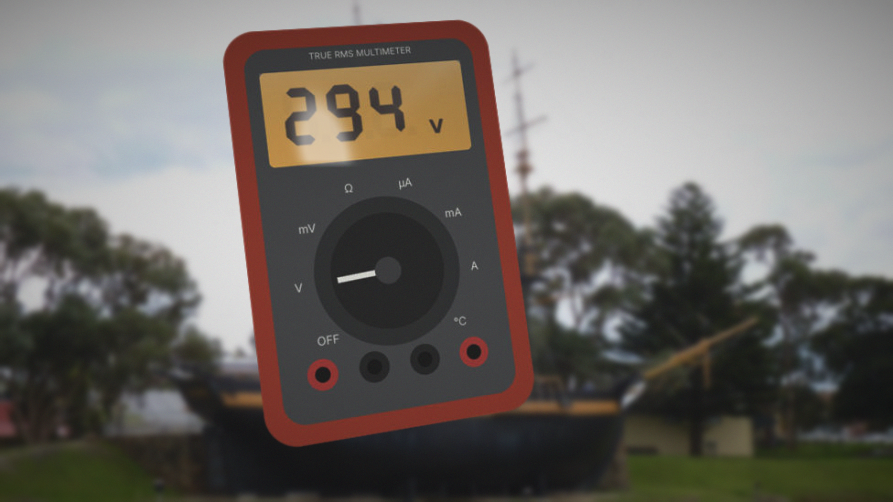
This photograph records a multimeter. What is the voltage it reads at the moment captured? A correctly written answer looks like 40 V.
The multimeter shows 294 V
